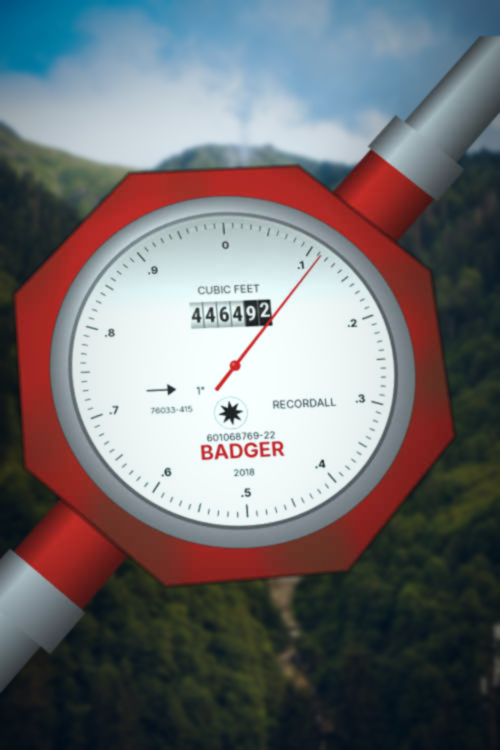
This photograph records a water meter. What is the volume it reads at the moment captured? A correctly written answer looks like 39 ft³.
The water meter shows 446492.11 ft³
